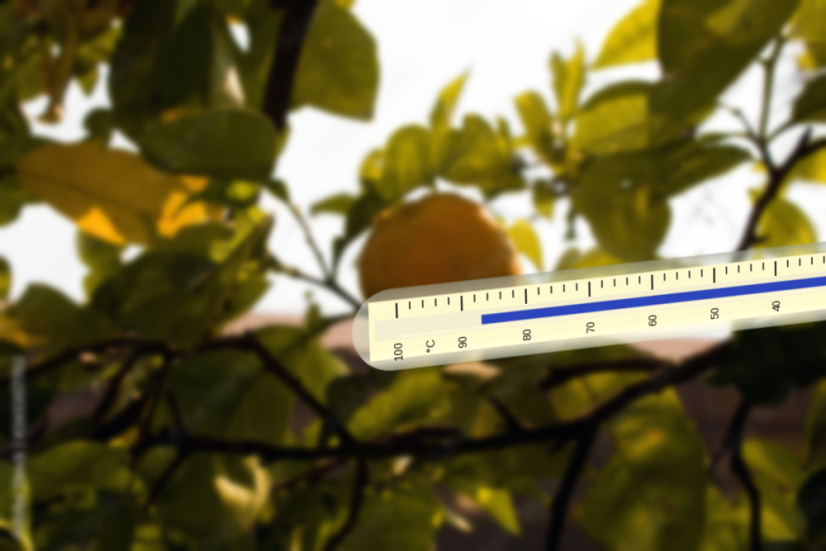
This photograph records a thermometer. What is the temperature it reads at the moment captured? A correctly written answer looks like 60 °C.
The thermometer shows 87 °C
